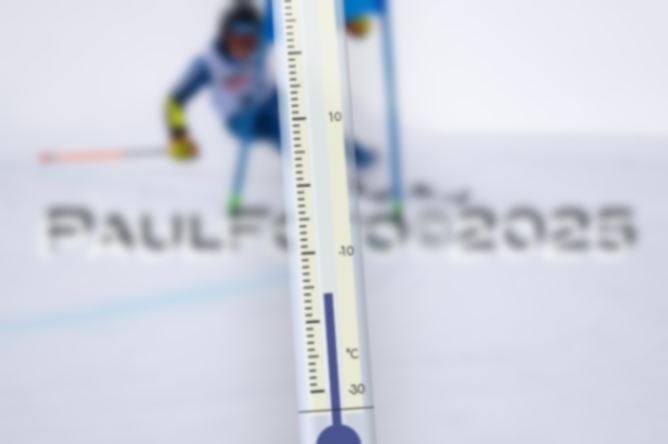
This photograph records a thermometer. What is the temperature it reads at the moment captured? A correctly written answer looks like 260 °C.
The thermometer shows -16 °C
